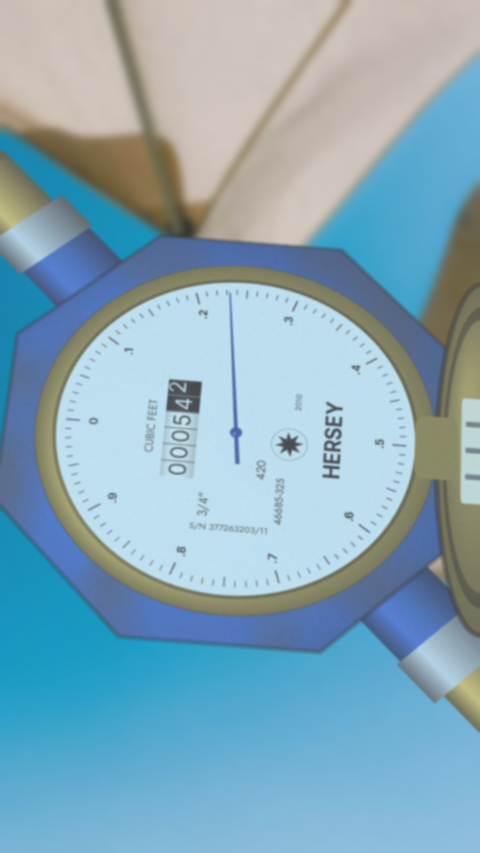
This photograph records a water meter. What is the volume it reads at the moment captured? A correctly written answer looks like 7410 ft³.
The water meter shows 542.23 ft³
